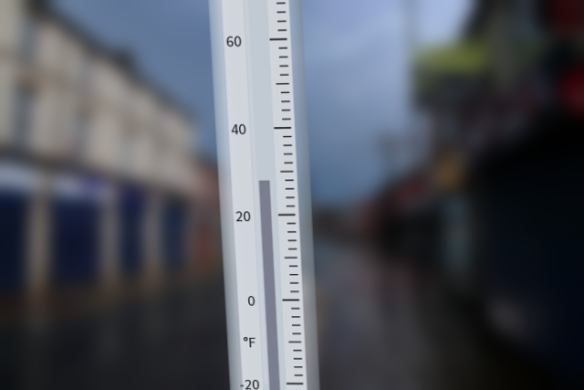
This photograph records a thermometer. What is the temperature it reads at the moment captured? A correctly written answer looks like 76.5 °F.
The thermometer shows 28 °F
